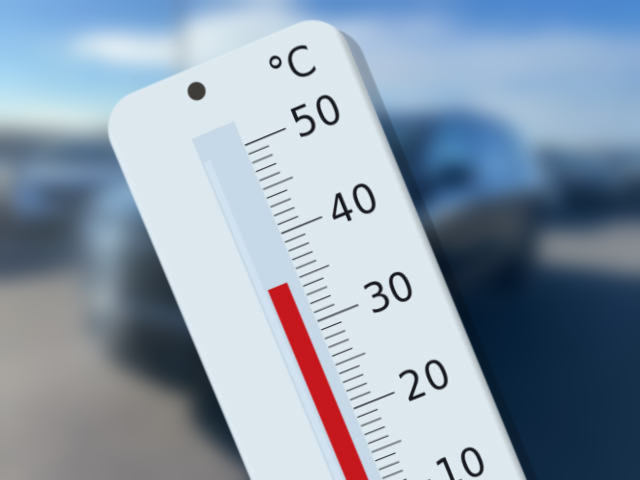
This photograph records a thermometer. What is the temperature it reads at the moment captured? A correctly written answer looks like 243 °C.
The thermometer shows 35 °C
